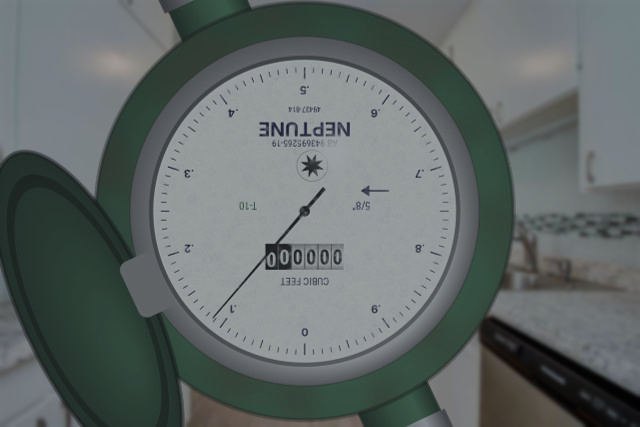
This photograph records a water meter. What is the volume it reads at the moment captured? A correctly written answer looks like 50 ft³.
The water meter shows 0.11 ft³
